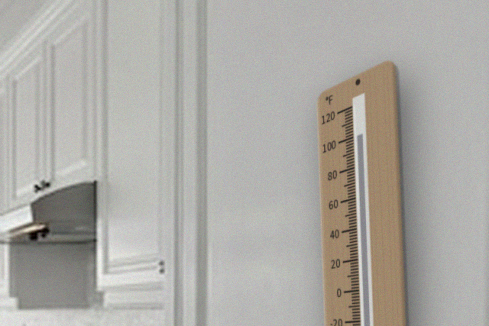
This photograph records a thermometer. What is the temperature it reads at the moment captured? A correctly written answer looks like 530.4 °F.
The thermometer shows 100 °F
